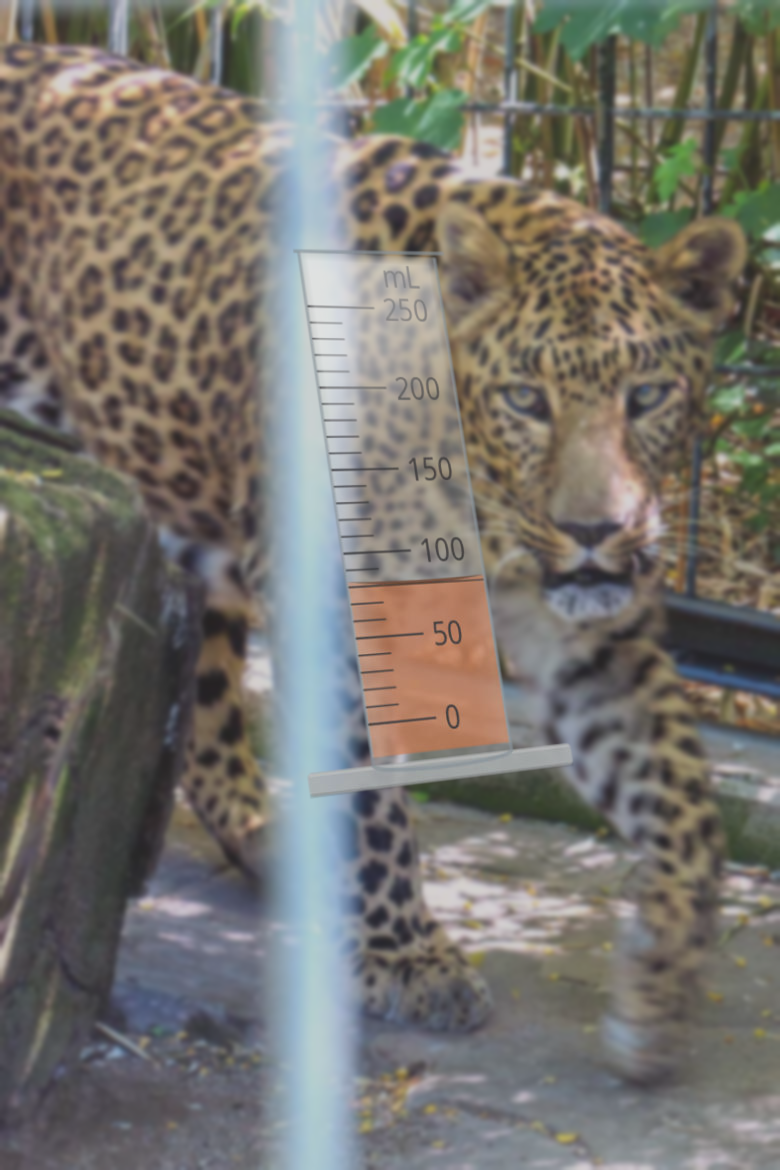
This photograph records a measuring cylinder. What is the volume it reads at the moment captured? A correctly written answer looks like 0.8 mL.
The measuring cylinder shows 80 mL
